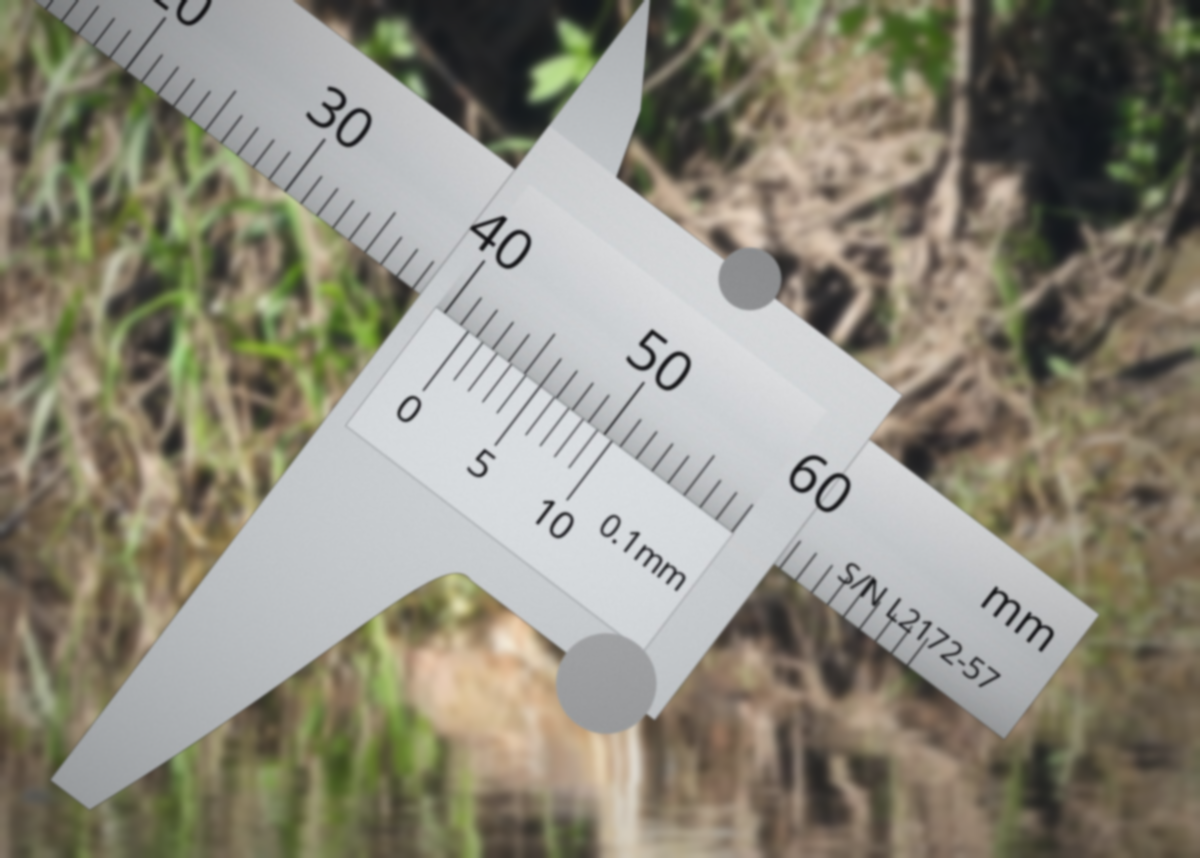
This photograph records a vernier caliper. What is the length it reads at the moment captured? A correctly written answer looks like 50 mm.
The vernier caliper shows 41.5 mm
